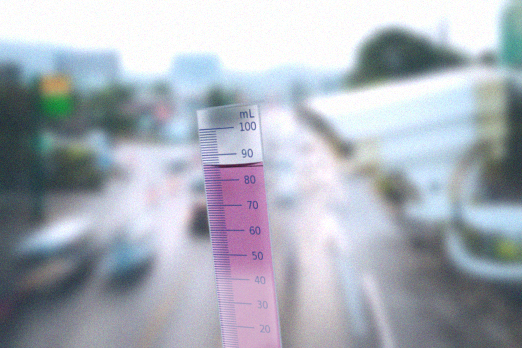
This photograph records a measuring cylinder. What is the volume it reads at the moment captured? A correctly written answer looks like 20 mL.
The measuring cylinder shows 85 mL
